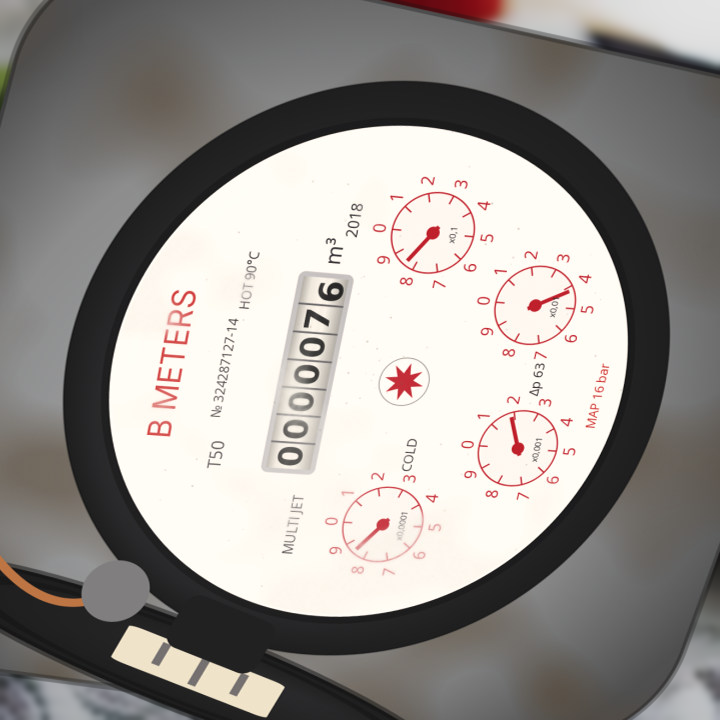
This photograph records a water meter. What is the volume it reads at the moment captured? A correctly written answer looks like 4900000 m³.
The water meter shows 75.8418 m³
